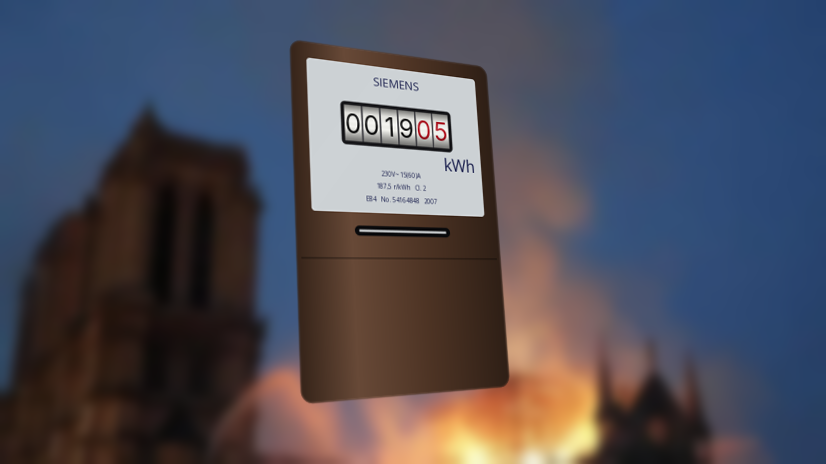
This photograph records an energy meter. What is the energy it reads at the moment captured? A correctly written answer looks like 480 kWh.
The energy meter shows 19.05 kWh
